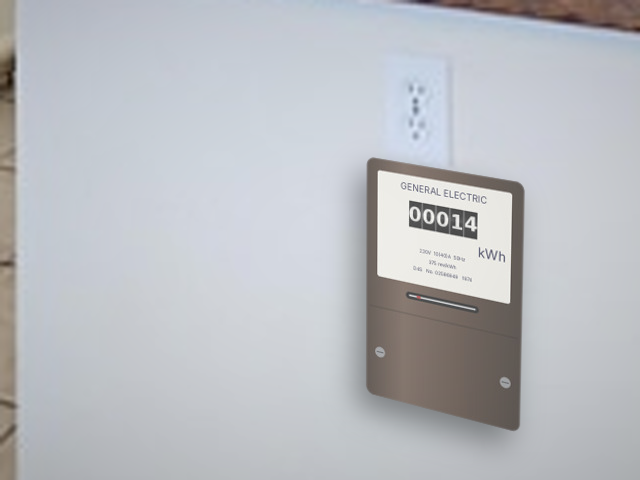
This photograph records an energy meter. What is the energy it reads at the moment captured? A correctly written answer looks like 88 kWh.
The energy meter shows 14 kWh
